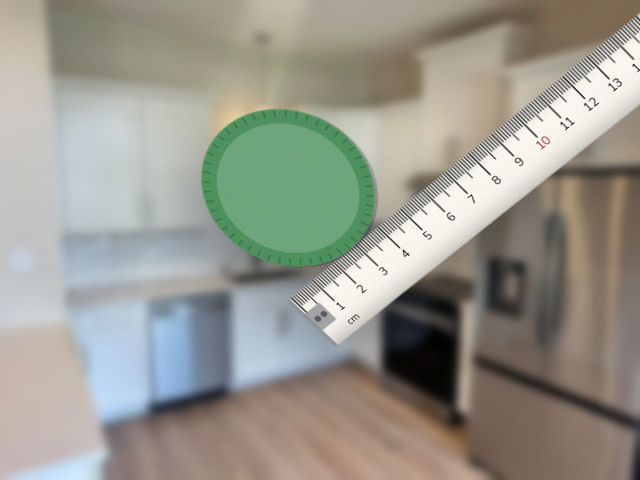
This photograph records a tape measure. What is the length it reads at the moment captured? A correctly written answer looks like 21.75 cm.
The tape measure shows 5.5 cm
